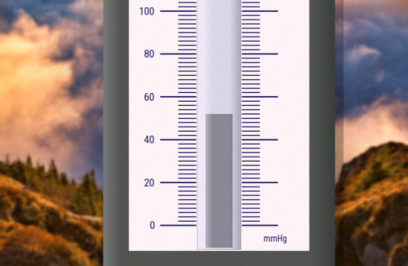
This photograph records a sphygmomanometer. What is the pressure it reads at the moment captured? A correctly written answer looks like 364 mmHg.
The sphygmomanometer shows 52 mmHg
